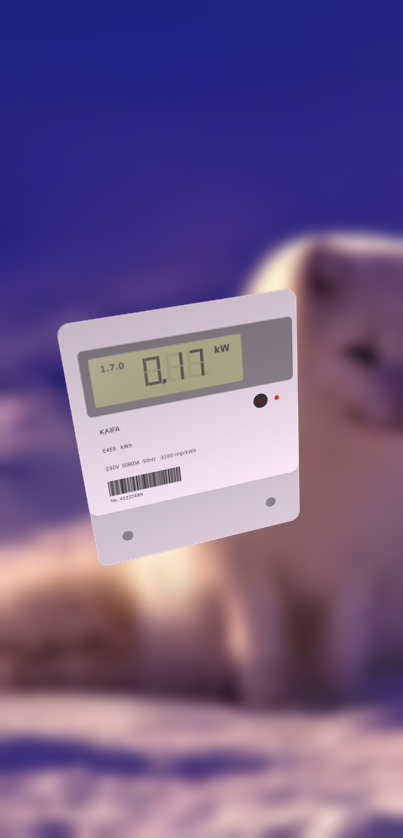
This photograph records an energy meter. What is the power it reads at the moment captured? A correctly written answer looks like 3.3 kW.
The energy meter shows 0.17 kW
